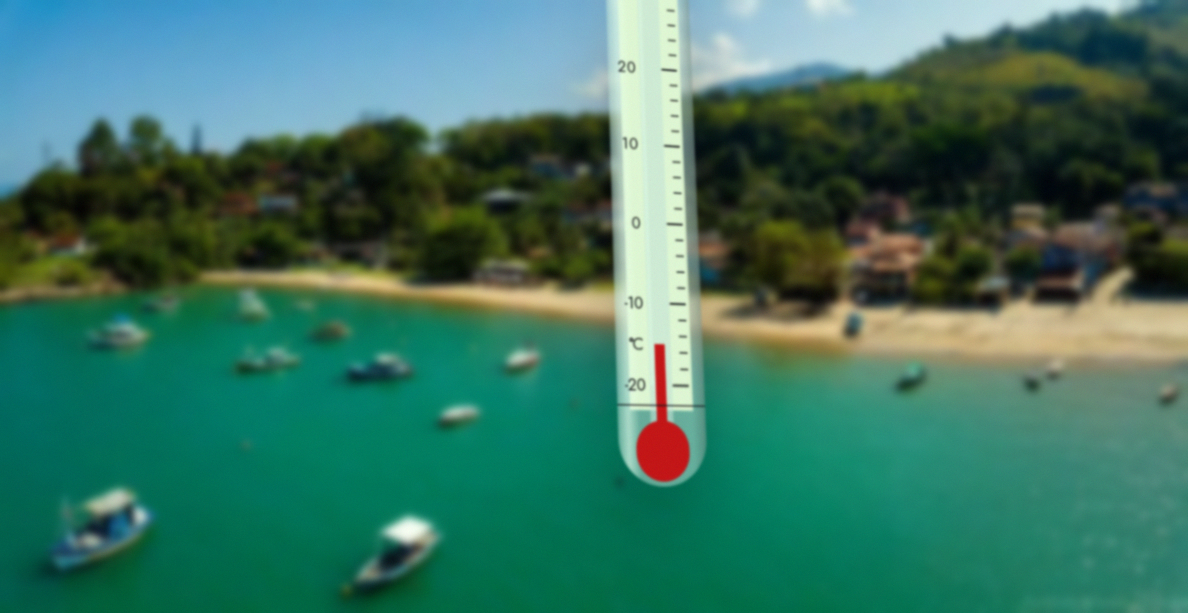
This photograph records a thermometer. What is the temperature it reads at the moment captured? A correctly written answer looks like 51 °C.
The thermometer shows -15 °C
